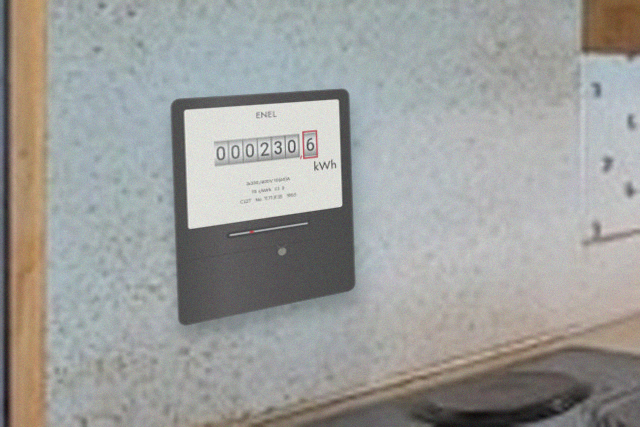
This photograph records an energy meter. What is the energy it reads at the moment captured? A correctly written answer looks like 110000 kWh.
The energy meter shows 230.6 kWh
